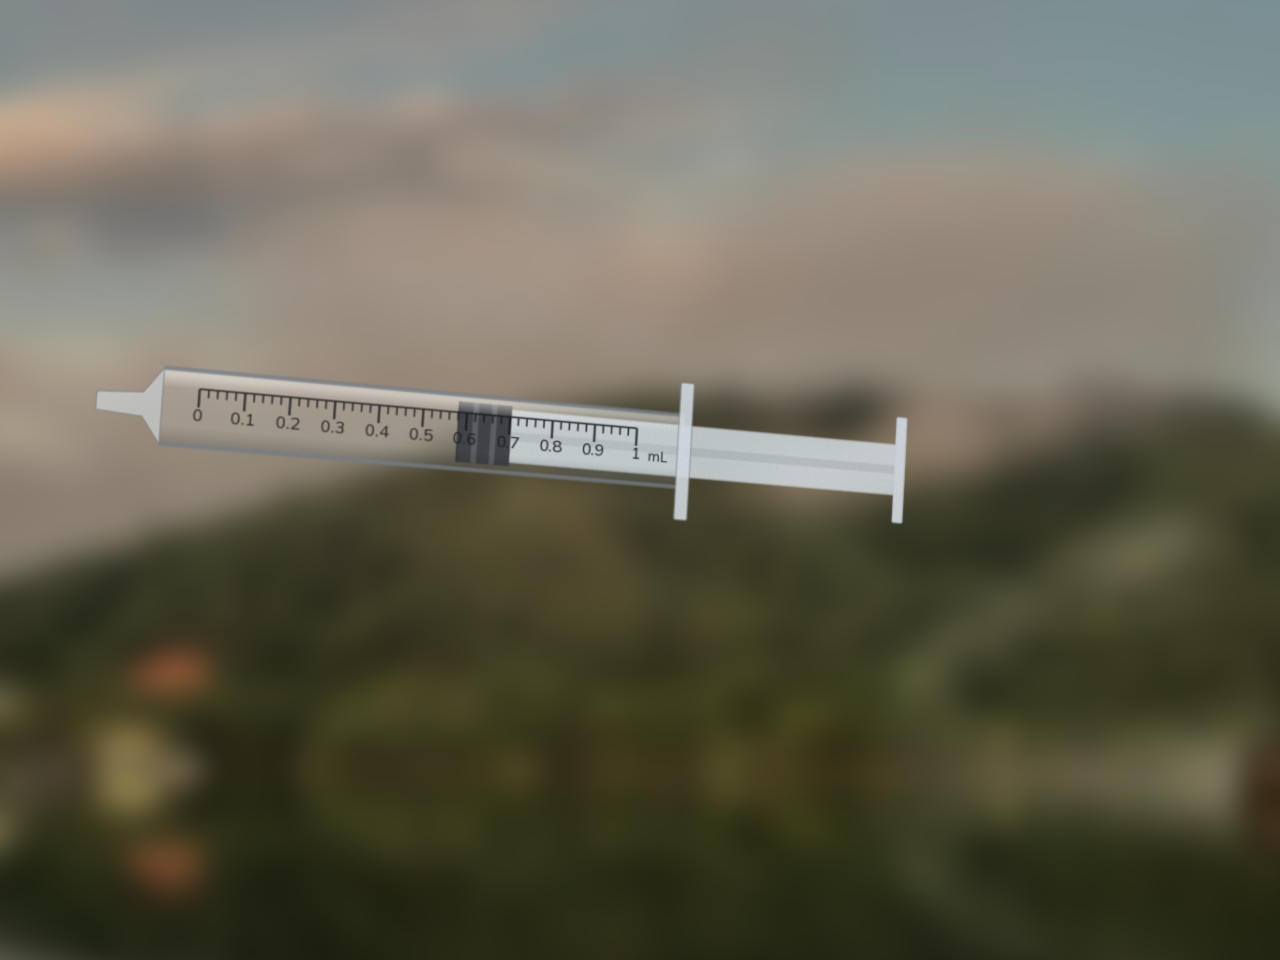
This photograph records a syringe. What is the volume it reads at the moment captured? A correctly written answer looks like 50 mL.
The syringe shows 0.58 mL
